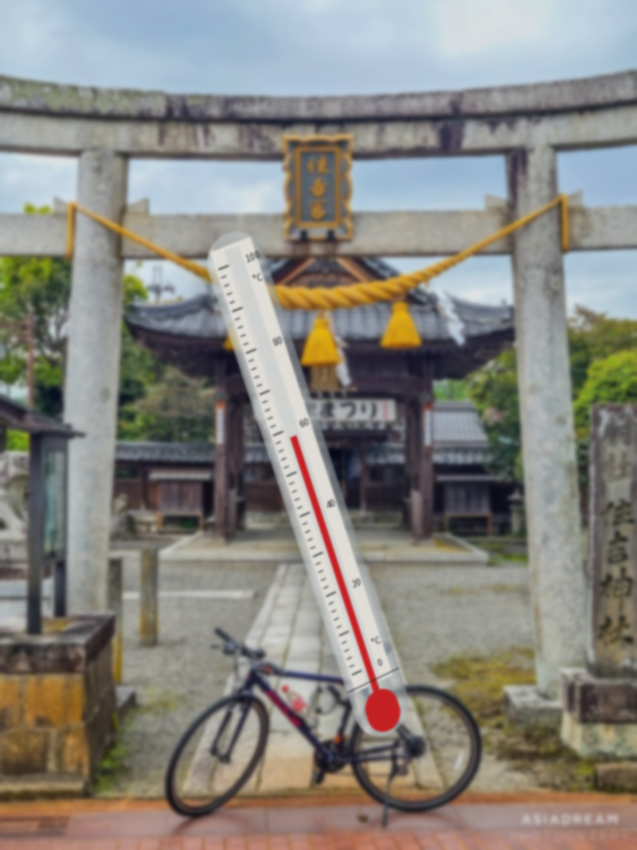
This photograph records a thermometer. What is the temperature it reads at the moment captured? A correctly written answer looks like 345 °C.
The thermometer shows 58 °C
